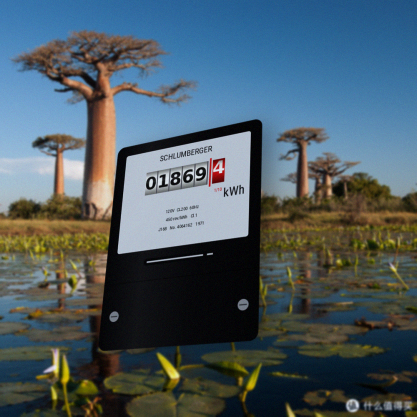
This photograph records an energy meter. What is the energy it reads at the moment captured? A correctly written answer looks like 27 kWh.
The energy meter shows 1869.4 kWh
